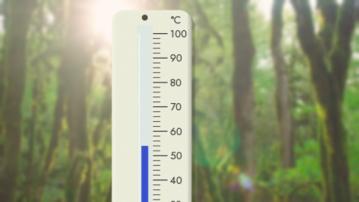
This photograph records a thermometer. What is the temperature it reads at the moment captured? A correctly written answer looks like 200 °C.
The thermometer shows 54 °C
